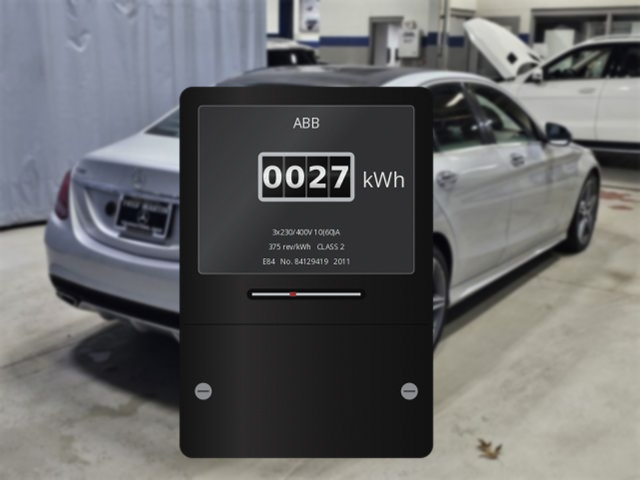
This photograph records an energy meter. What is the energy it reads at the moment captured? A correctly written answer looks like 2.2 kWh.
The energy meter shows 27 kWh
